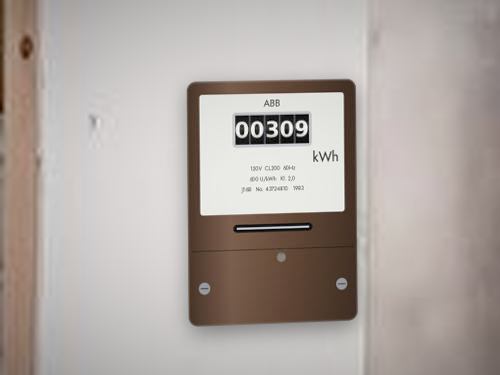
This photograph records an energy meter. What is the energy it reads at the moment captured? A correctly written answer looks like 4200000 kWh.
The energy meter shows 309 kWh
